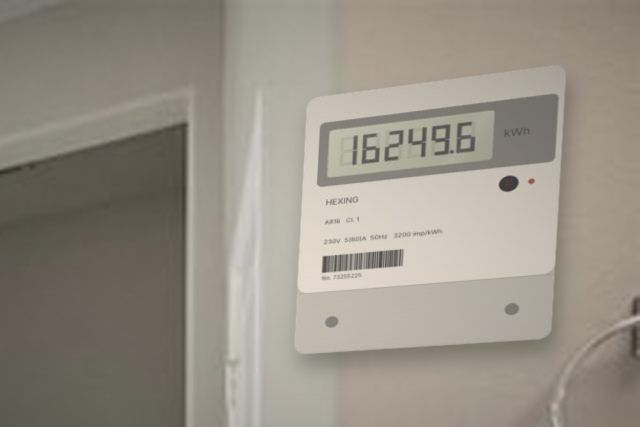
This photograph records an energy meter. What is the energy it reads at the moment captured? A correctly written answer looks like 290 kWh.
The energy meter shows 16249.6 kWh
